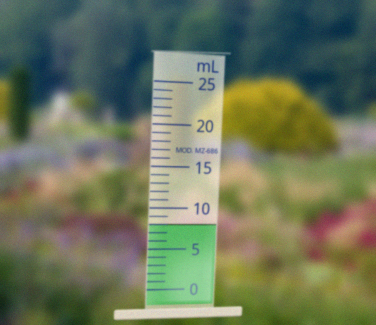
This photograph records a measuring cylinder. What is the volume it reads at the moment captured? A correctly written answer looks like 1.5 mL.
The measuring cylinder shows 8 mL
